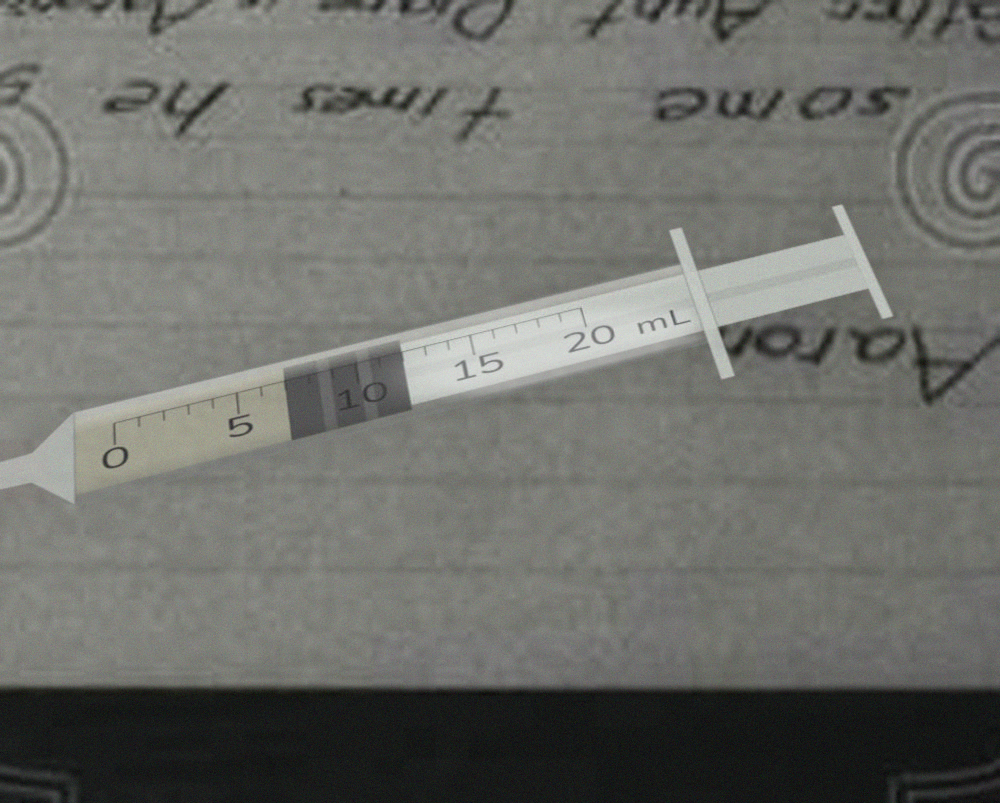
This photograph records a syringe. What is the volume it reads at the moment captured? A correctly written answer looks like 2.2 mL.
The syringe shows 7 mL
